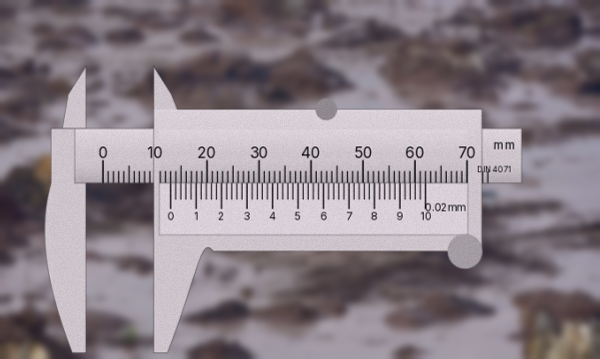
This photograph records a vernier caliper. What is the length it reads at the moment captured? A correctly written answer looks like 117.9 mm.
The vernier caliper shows 13.0 mm
